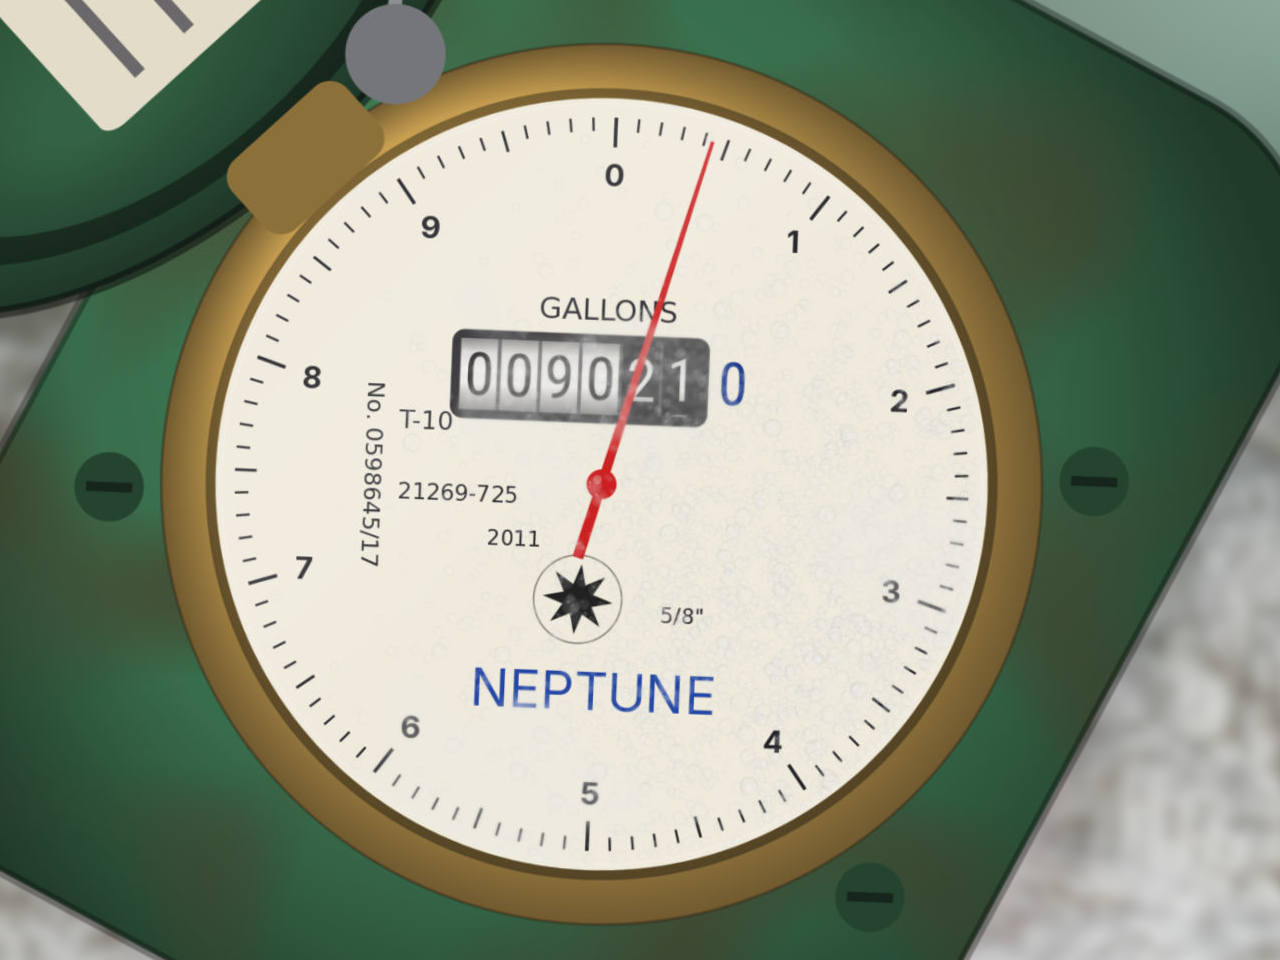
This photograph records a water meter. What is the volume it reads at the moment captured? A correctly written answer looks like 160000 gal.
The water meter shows 90210.4 gal
